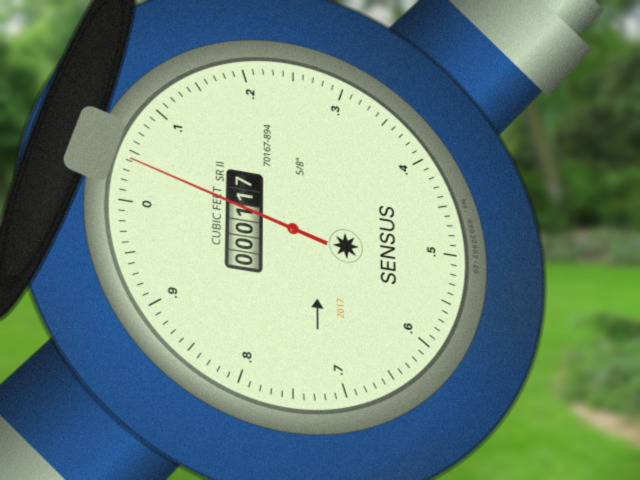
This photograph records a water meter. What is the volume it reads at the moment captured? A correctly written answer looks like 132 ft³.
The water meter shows 117.04 ft³
